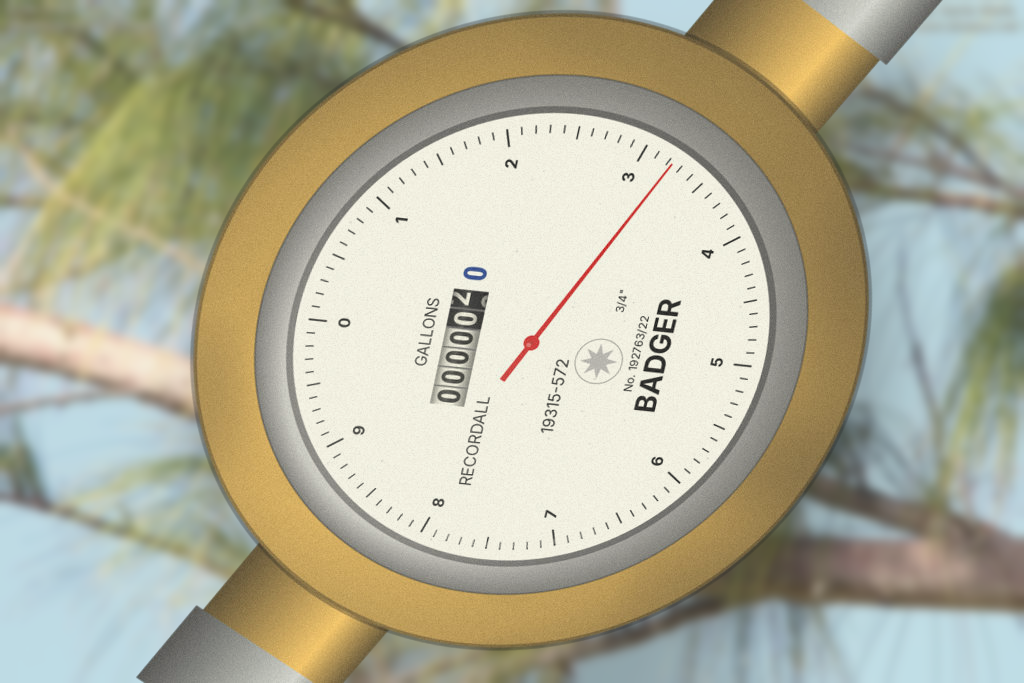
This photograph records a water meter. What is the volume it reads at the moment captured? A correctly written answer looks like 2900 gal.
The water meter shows 23.2 gal
